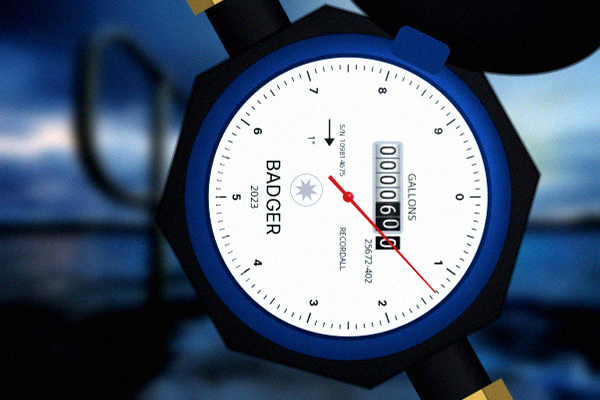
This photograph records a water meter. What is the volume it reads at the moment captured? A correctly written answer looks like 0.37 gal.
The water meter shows 601.3 gal
